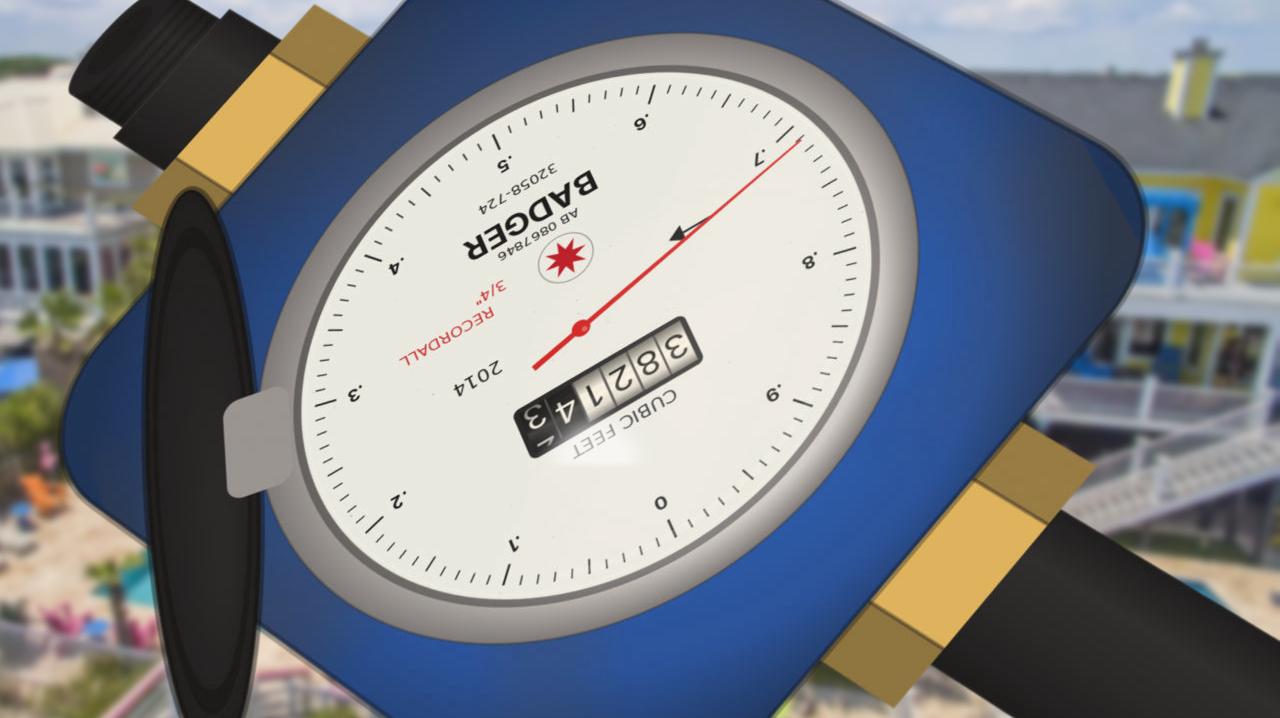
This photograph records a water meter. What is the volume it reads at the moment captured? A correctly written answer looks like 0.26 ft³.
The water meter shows 382142.71 ft³
